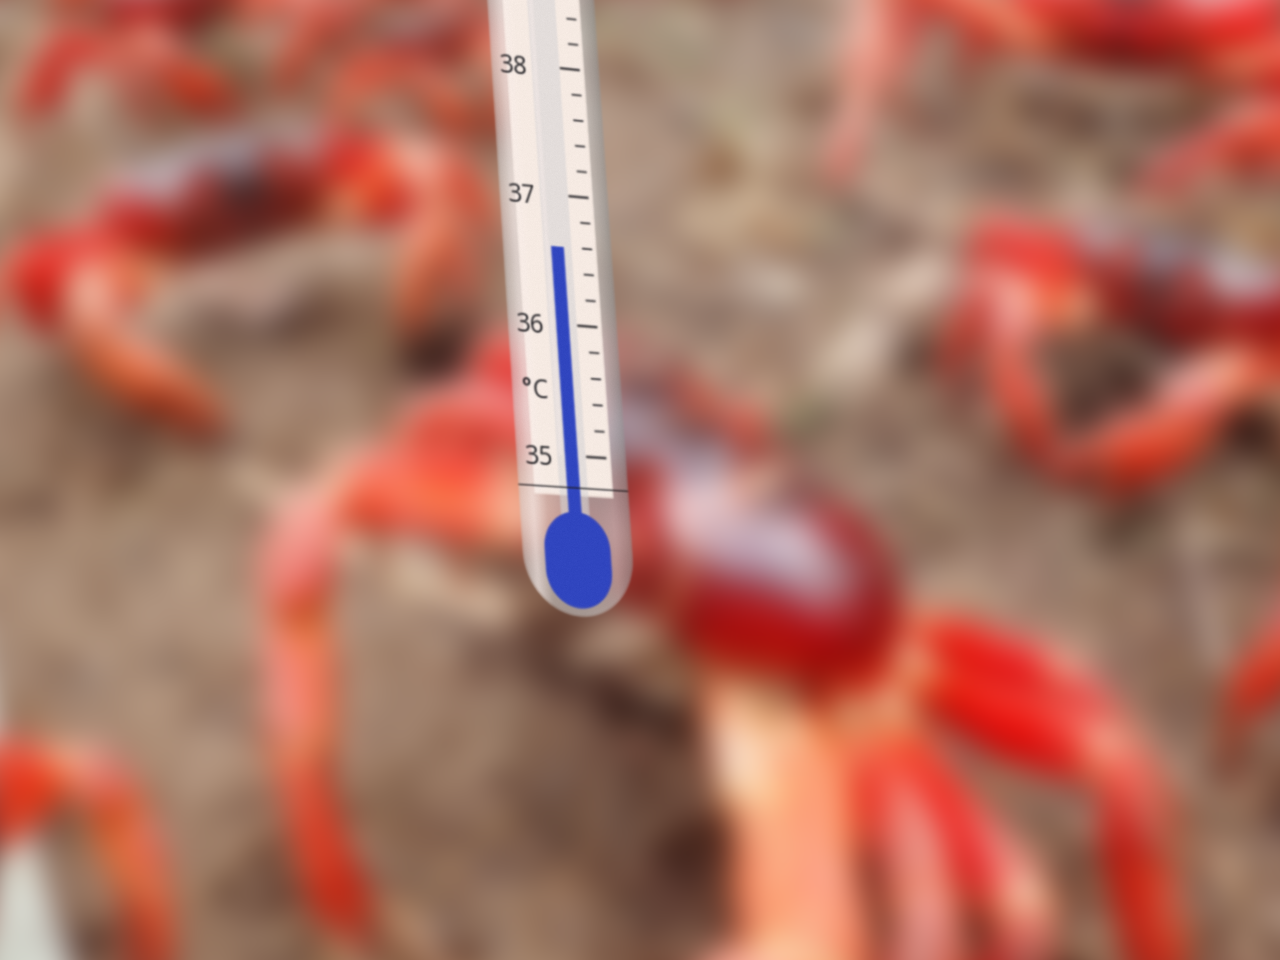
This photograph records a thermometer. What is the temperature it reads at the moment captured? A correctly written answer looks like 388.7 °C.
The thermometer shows 36.6 °C
